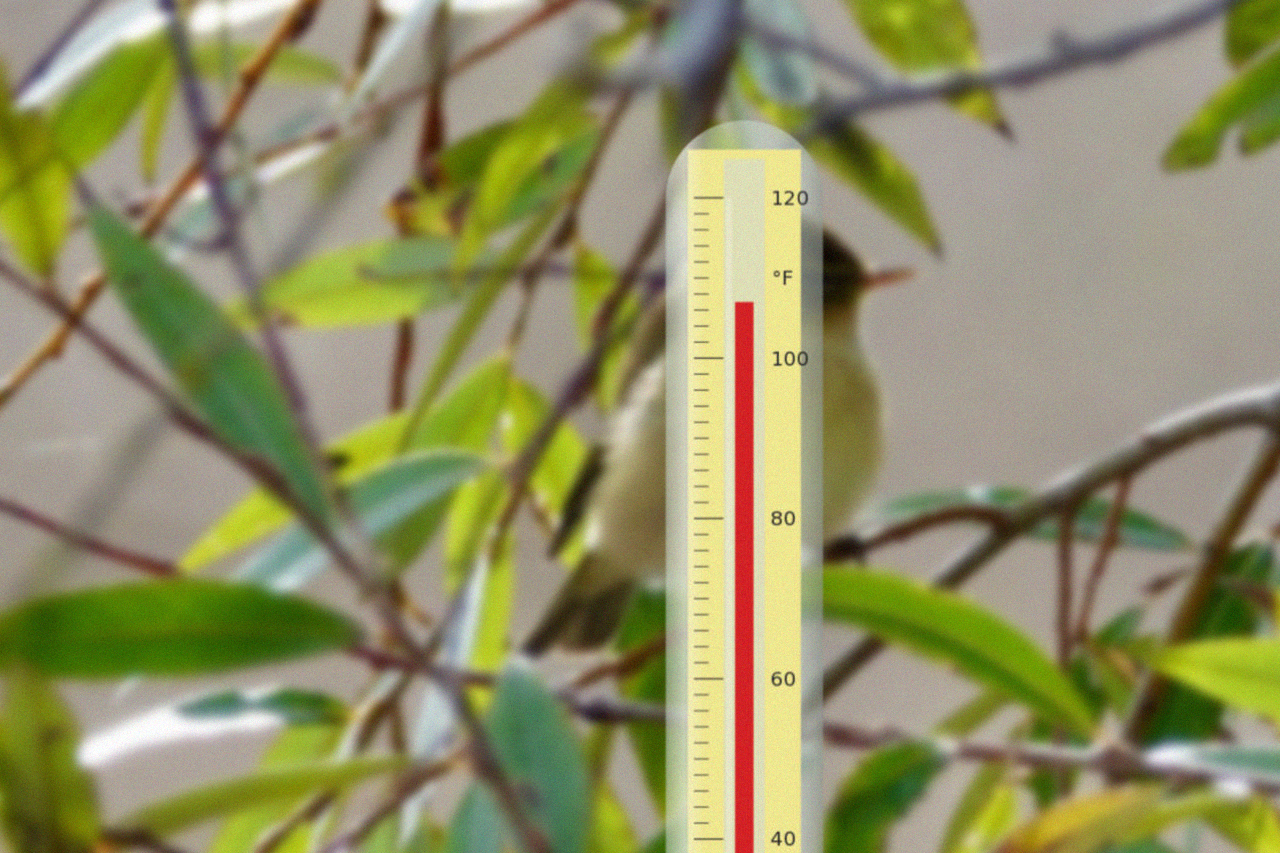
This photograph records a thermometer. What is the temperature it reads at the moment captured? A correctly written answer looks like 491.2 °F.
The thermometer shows 107 °F
